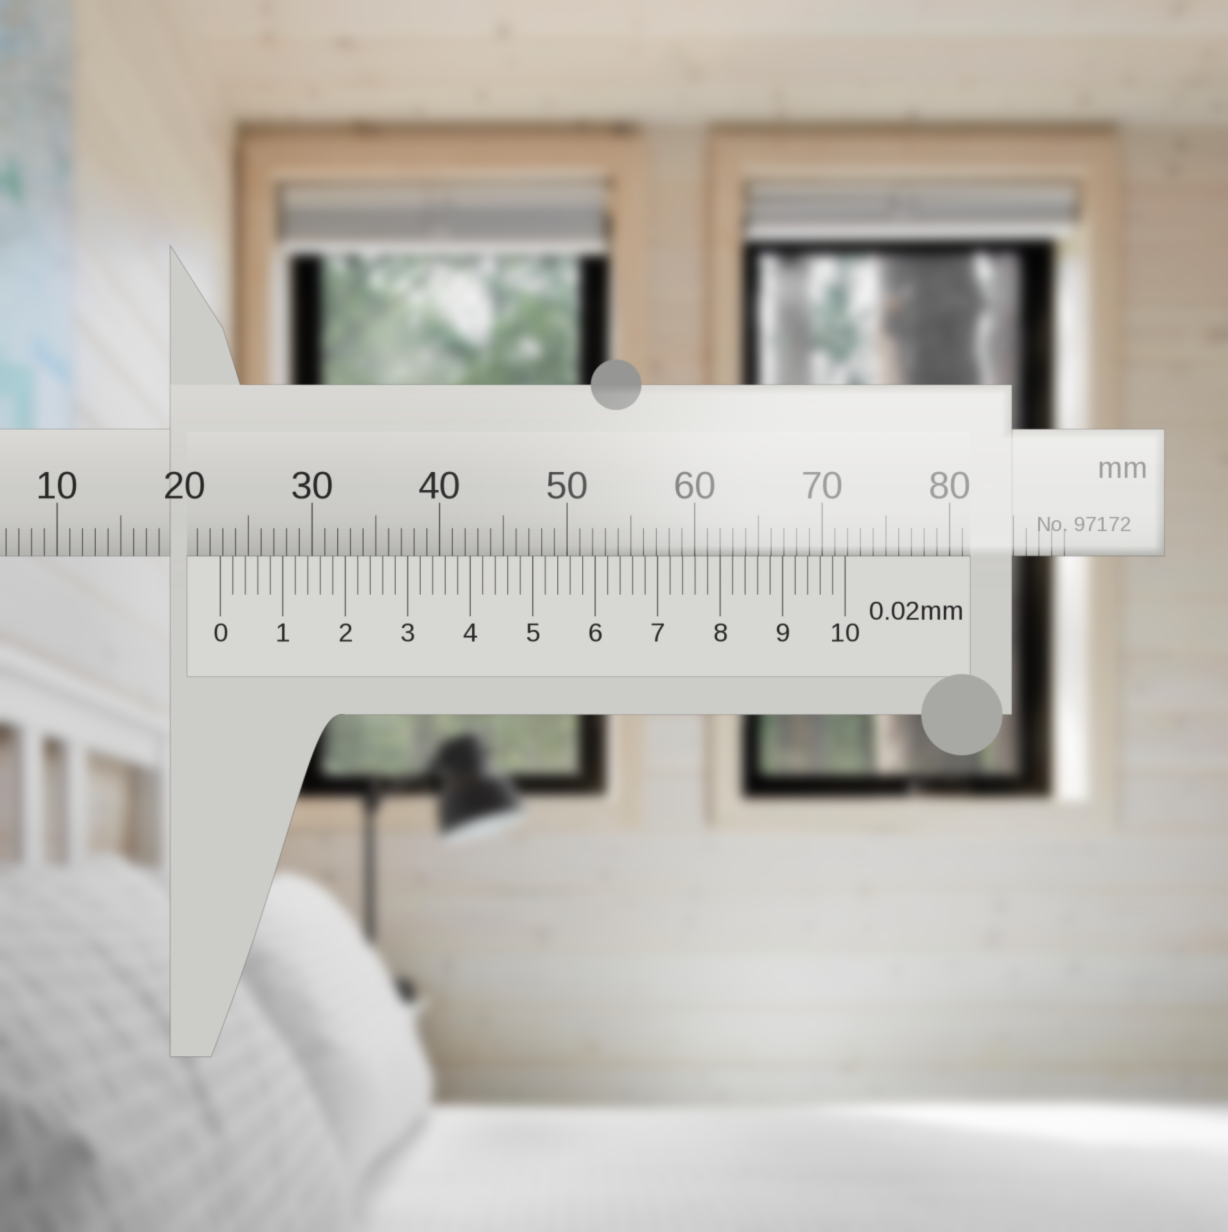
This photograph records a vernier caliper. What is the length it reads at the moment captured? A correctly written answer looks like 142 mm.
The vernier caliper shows 22.8 mm
